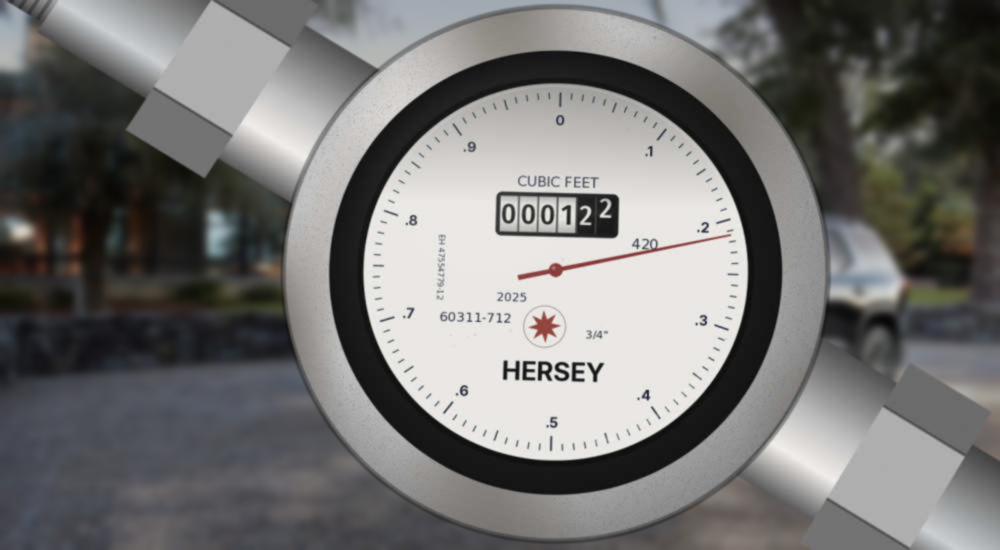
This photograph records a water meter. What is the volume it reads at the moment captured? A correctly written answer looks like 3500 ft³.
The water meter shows 122.21 ft³
